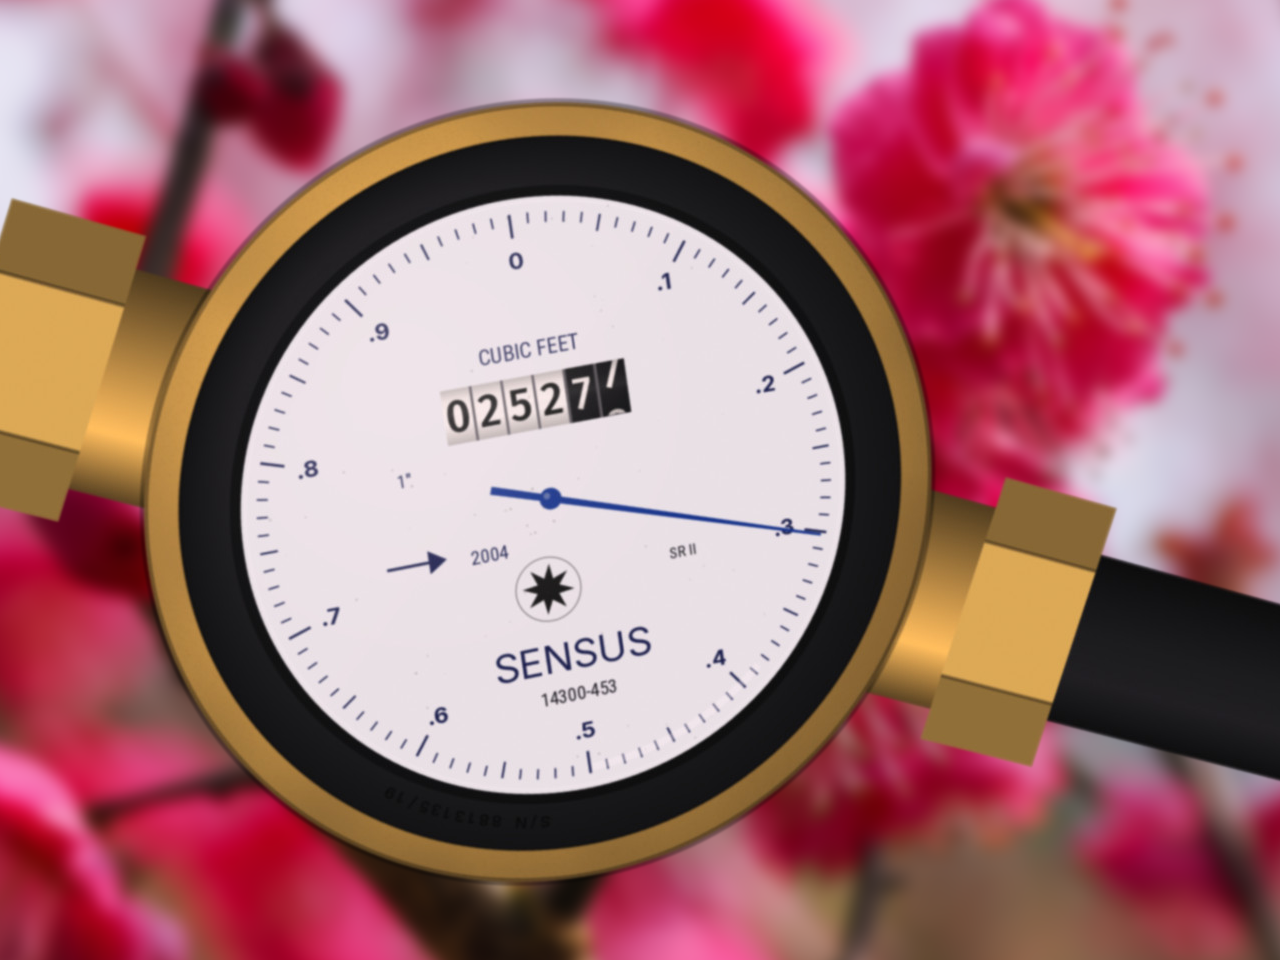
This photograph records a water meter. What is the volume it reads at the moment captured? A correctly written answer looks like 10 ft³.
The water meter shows 25277.30 ft³
